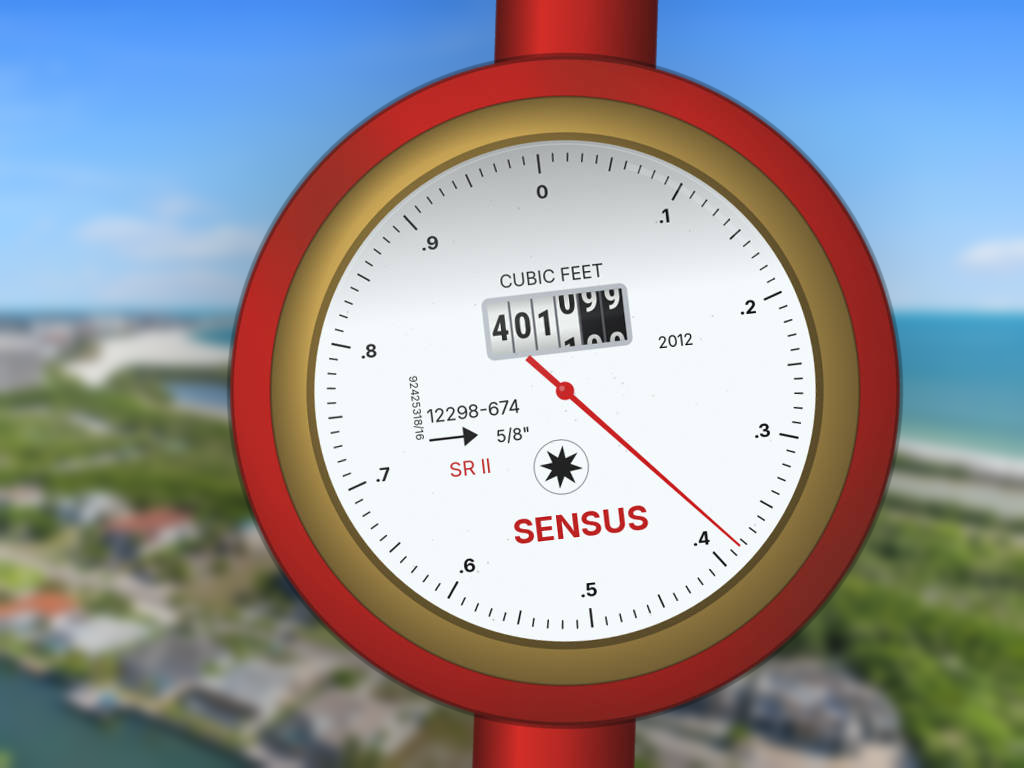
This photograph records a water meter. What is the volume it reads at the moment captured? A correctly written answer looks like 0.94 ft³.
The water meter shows 401099.38 ft³
